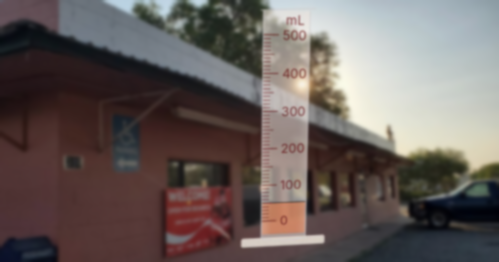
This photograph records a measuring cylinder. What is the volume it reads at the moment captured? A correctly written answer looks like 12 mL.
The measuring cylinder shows 50 mL
